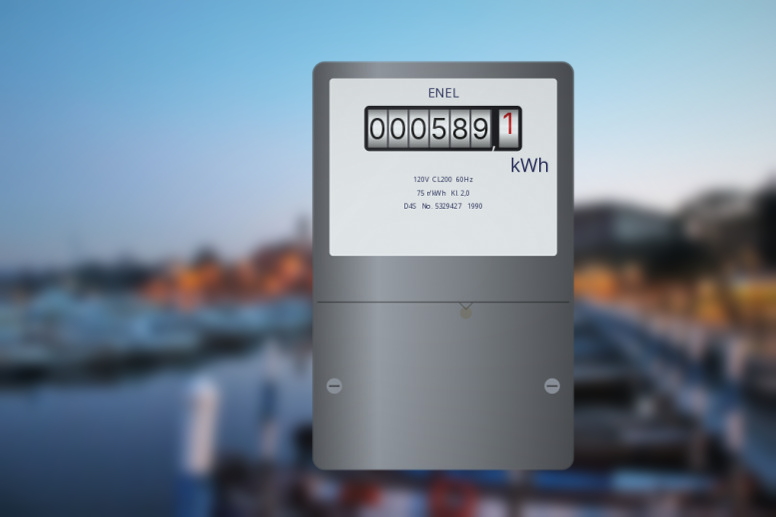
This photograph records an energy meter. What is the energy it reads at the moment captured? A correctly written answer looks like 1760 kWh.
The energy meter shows 589.1 kWh
